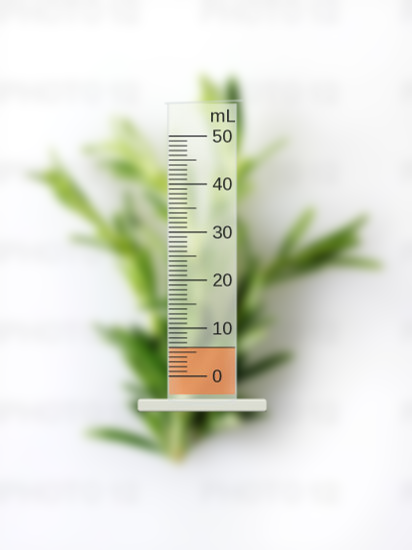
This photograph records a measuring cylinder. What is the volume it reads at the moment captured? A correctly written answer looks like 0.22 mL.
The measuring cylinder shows 6 mL
